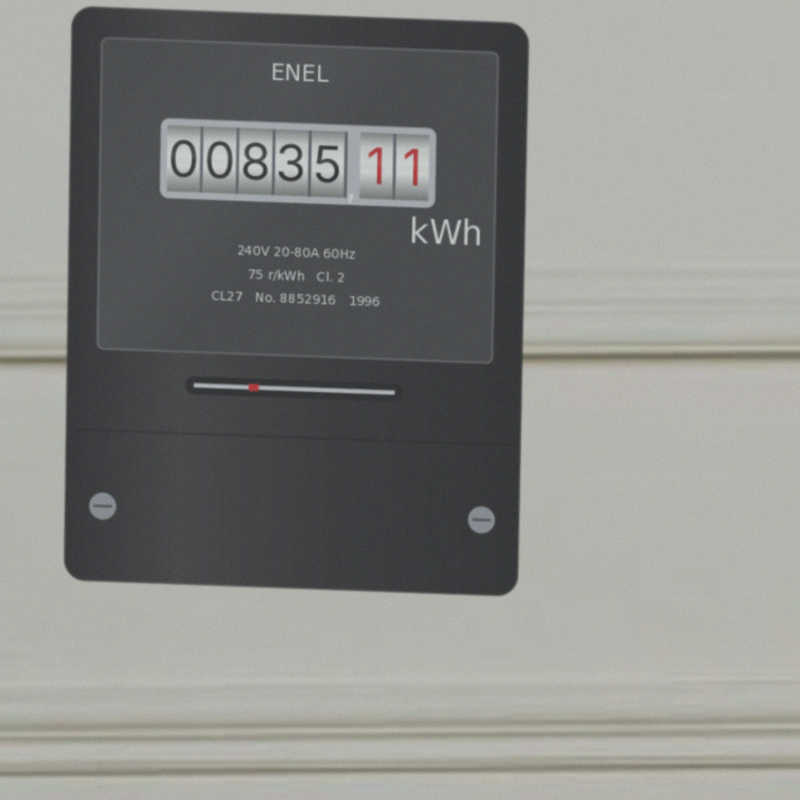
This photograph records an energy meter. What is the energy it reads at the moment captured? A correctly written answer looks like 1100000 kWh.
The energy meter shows 835.11 kWh
